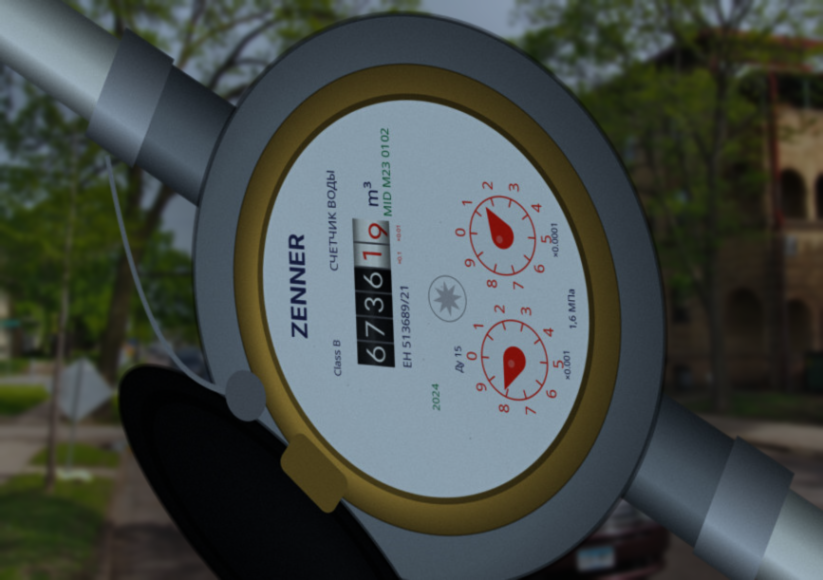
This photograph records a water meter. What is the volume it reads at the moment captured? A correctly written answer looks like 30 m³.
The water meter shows 6736.1881 m³
